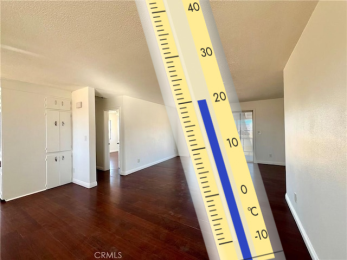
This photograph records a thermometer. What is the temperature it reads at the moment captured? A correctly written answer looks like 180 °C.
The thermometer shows 20 °C
